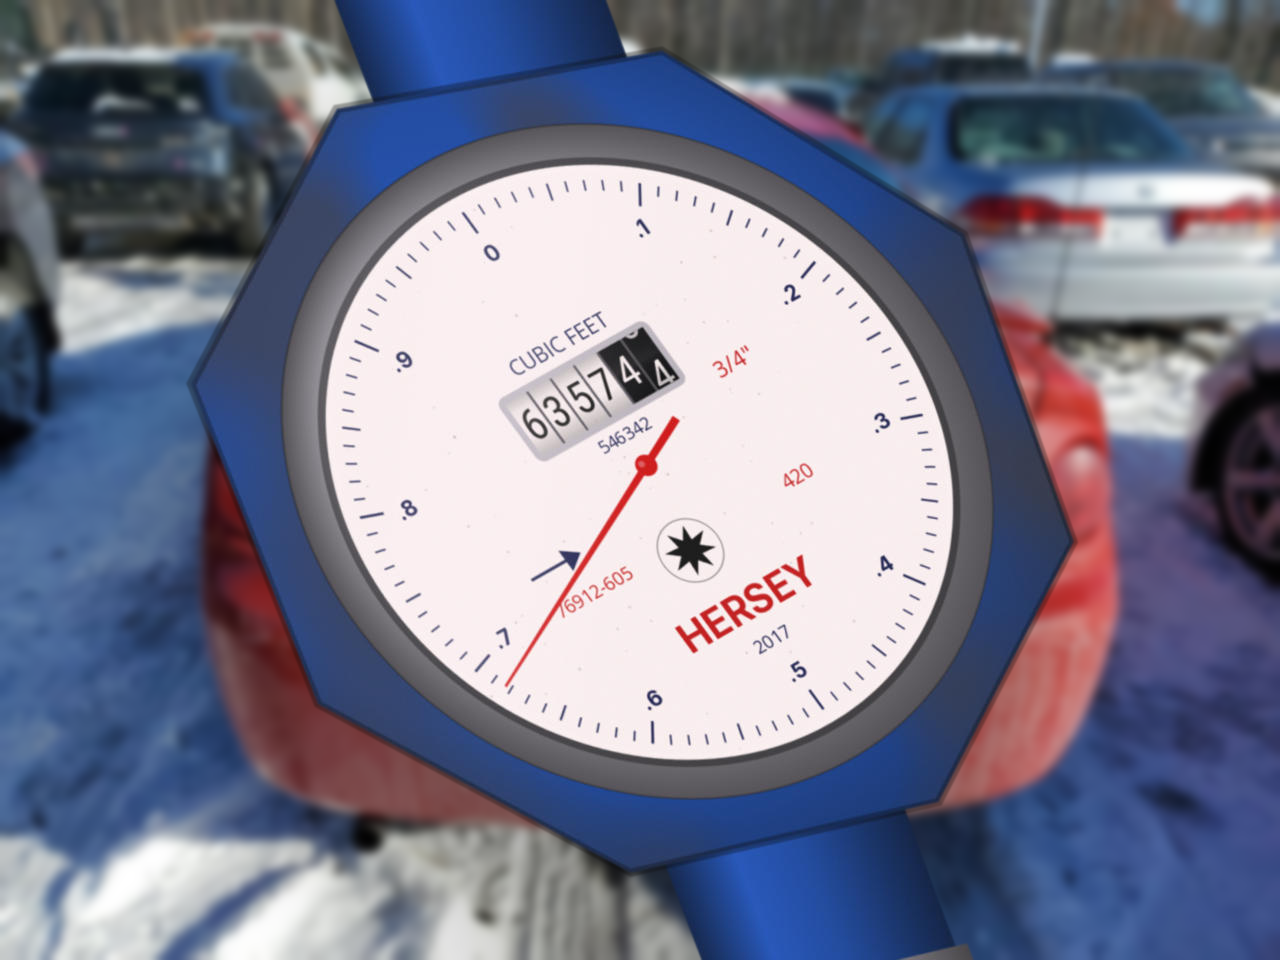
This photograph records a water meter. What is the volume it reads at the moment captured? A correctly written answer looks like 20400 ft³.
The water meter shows 635743.68 ft³
